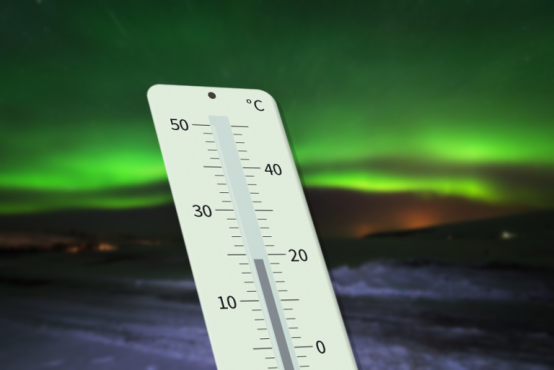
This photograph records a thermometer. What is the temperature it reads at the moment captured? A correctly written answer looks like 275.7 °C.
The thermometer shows 19 °C
